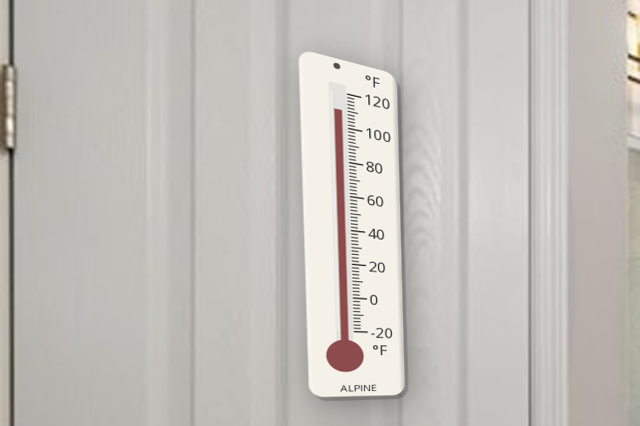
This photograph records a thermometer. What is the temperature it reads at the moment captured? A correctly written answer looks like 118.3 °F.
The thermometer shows 110 °F
